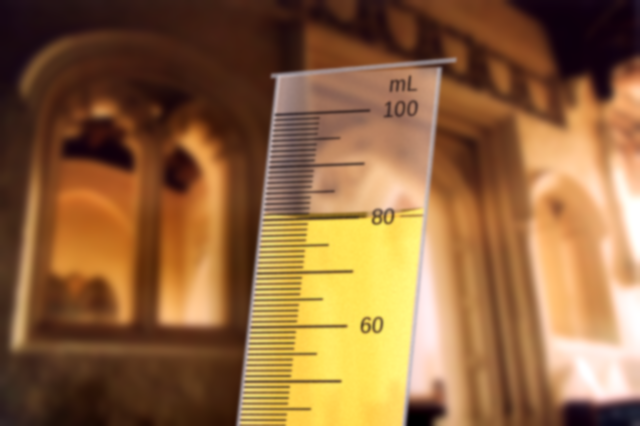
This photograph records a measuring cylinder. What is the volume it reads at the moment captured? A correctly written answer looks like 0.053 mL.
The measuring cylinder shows 80 mL
